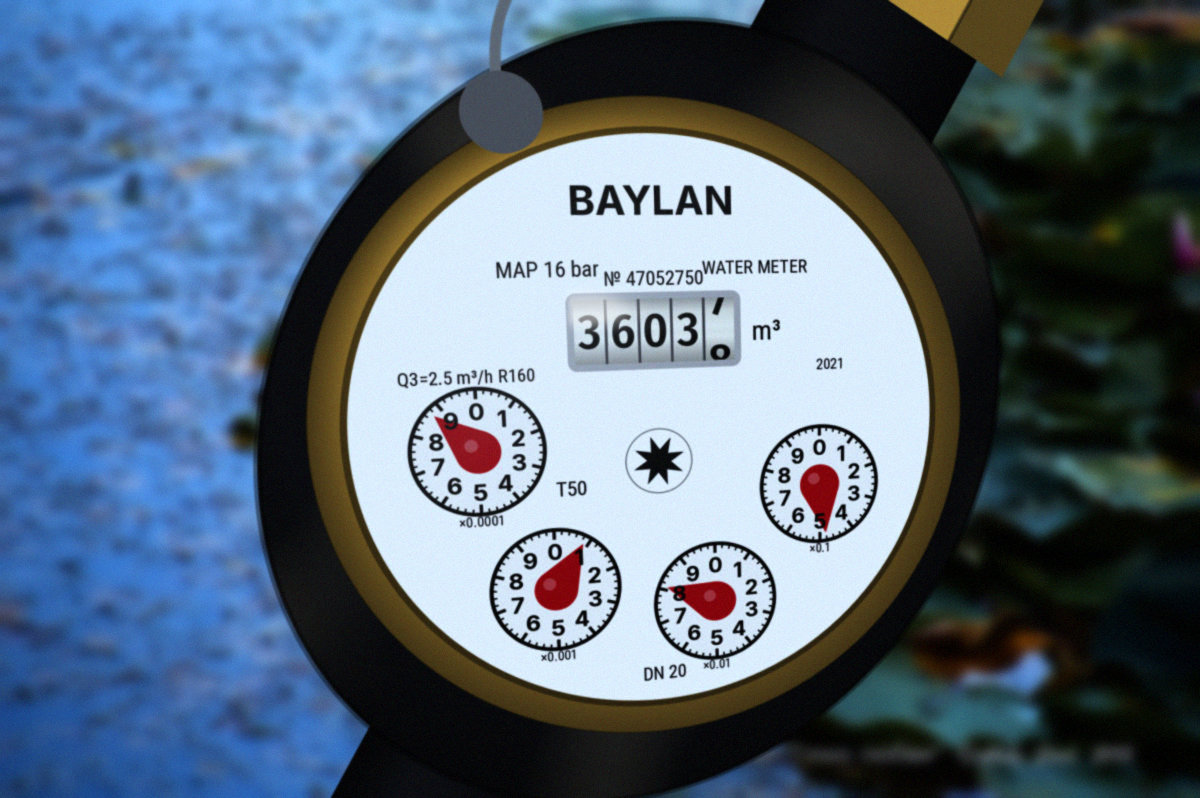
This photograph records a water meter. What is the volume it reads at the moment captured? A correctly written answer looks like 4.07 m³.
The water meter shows 36037.4808 m³
